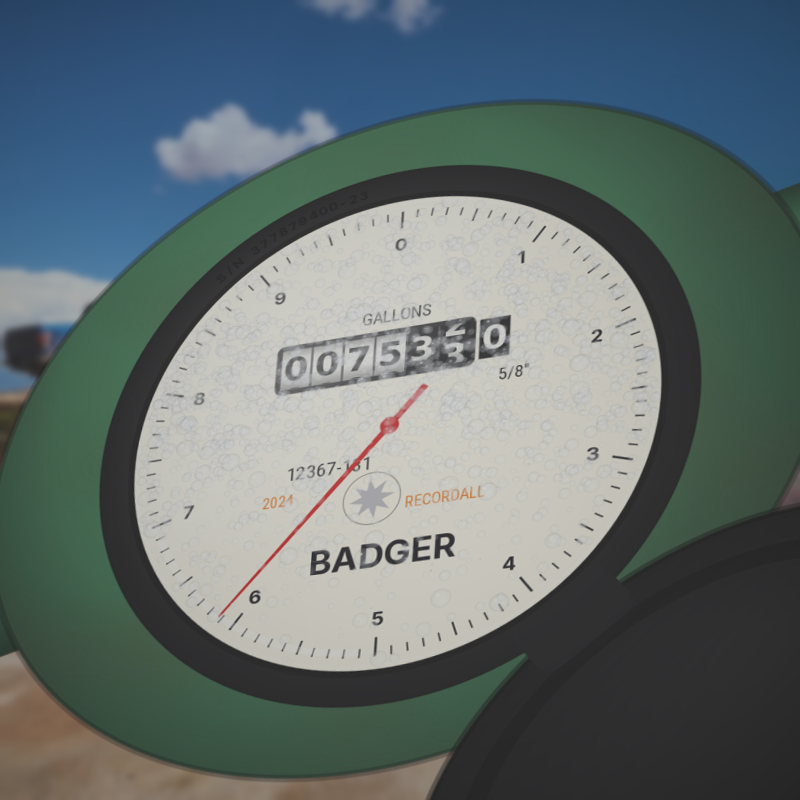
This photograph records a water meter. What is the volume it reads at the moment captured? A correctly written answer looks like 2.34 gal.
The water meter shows 75326.1 gal
